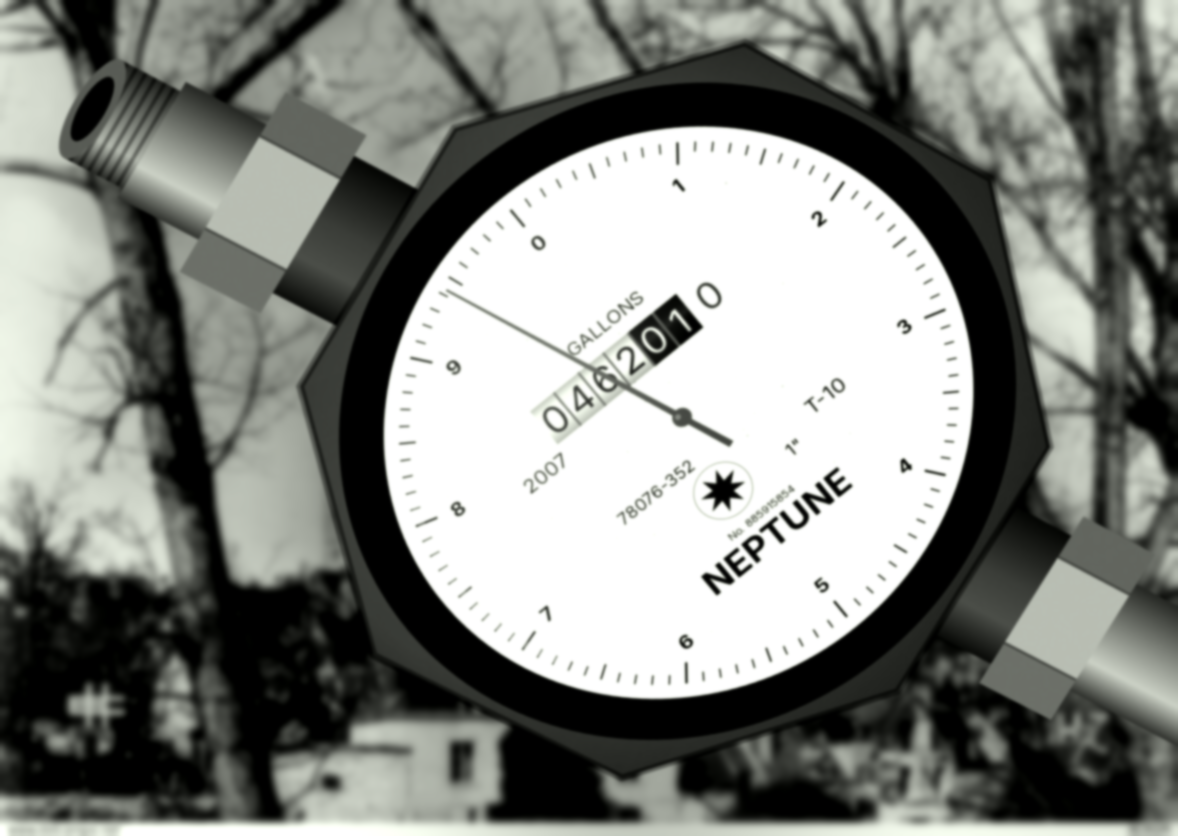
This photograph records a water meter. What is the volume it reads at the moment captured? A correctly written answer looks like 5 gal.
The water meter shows 462009.4 gal
